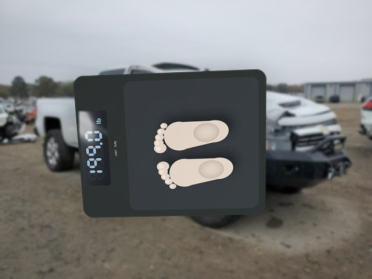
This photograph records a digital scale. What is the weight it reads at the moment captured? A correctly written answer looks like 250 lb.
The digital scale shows 199.0 lb
